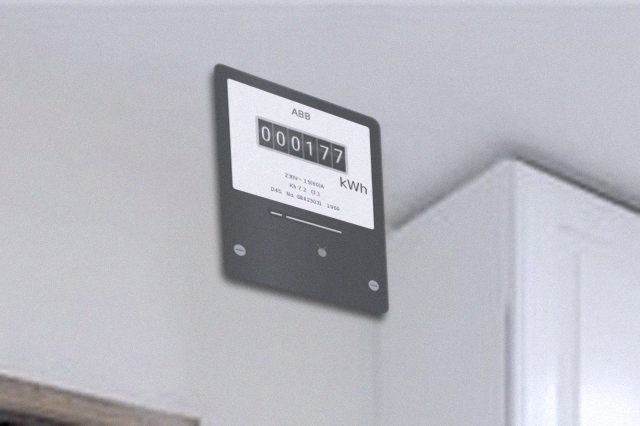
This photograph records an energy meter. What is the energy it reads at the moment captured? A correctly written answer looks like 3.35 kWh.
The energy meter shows 177 kWh
